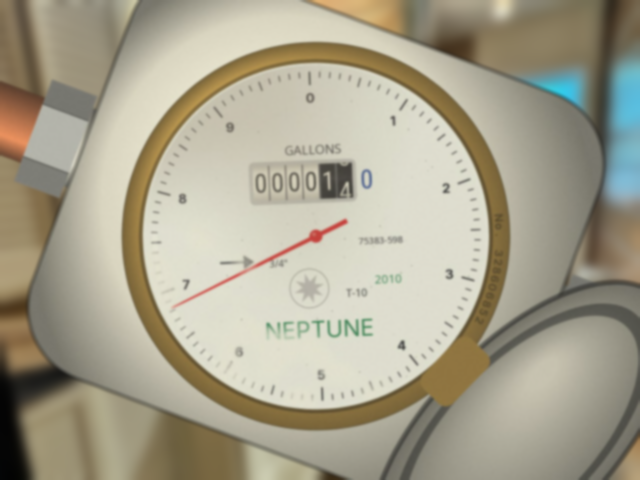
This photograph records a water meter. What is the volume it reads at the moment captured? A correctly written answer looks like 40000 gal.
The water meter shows 136.8 gal
